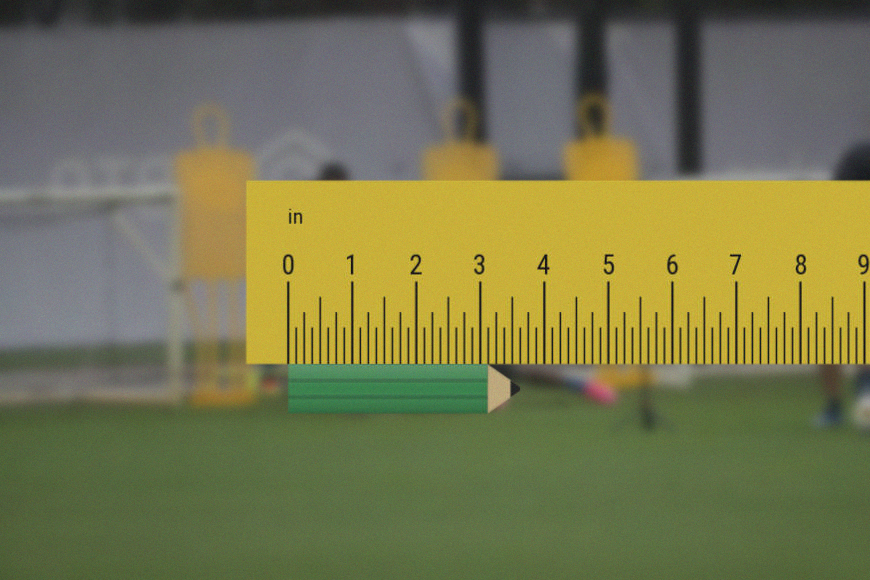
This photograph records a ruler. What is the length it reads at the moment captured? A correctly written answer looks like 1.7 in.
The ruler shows 3.625 in
